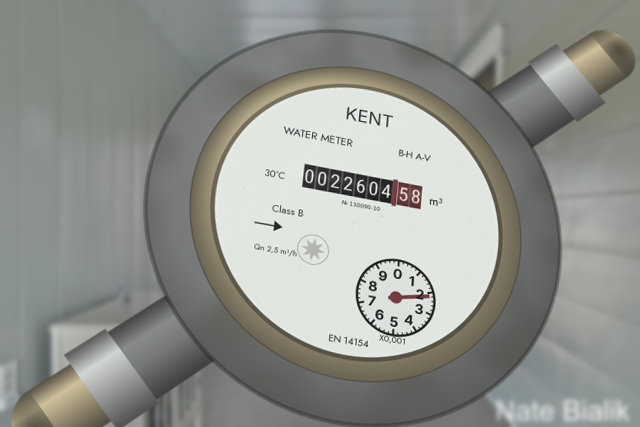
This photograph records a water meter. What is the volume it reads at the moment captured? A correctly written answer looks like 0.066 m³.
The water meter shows 22604.582 m³
